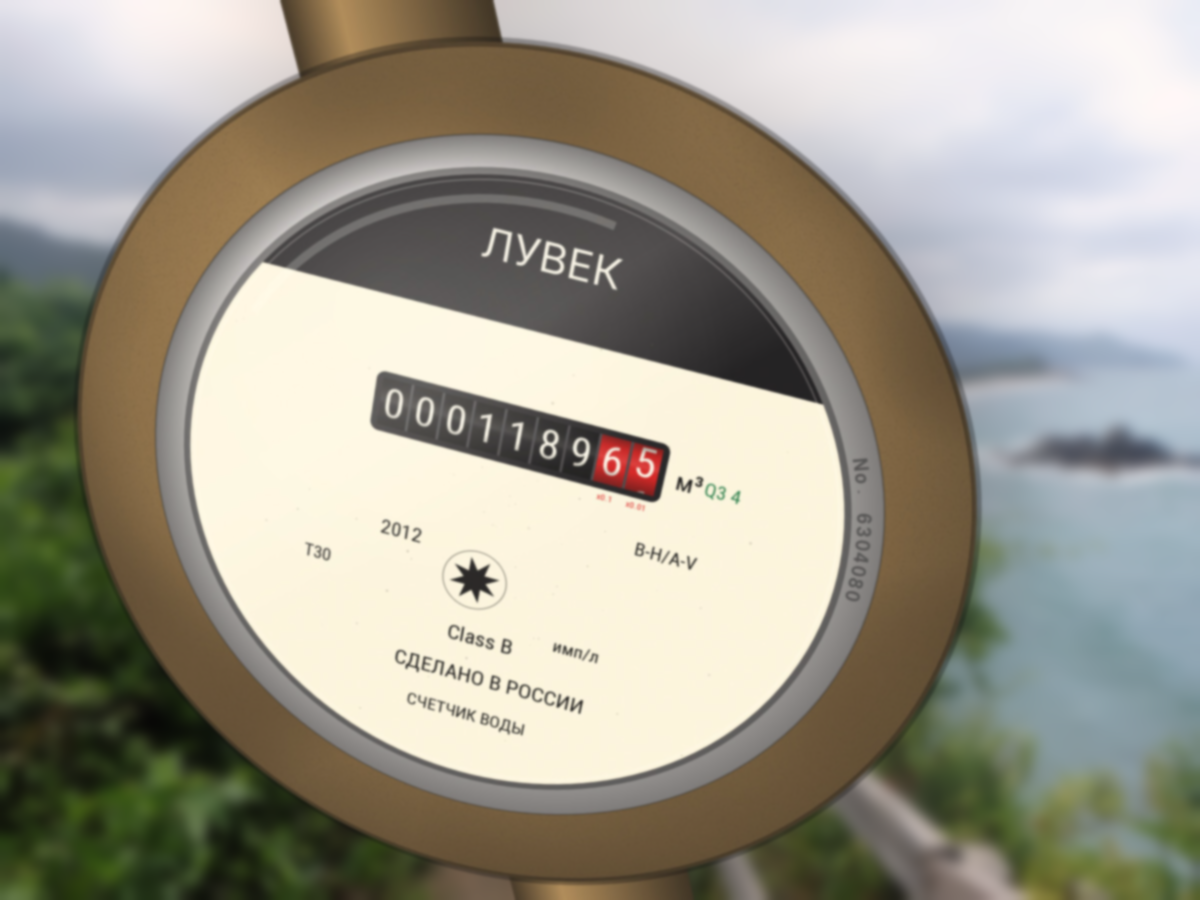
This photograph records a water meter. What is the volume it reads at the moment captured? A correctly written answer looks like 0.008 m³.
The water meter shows 1189.65 m³
